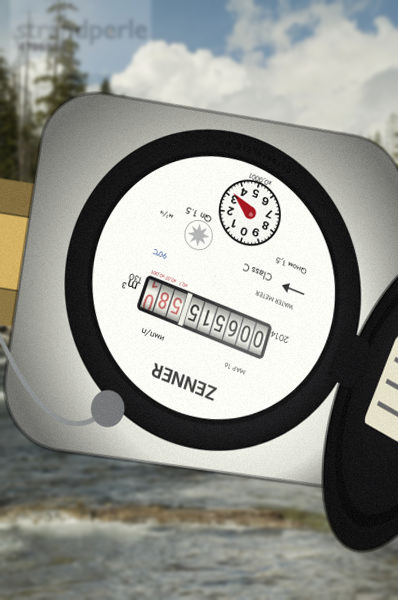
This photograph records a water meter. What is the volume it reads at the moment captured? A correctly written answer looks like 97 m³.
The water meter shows 6515.5803 m³
